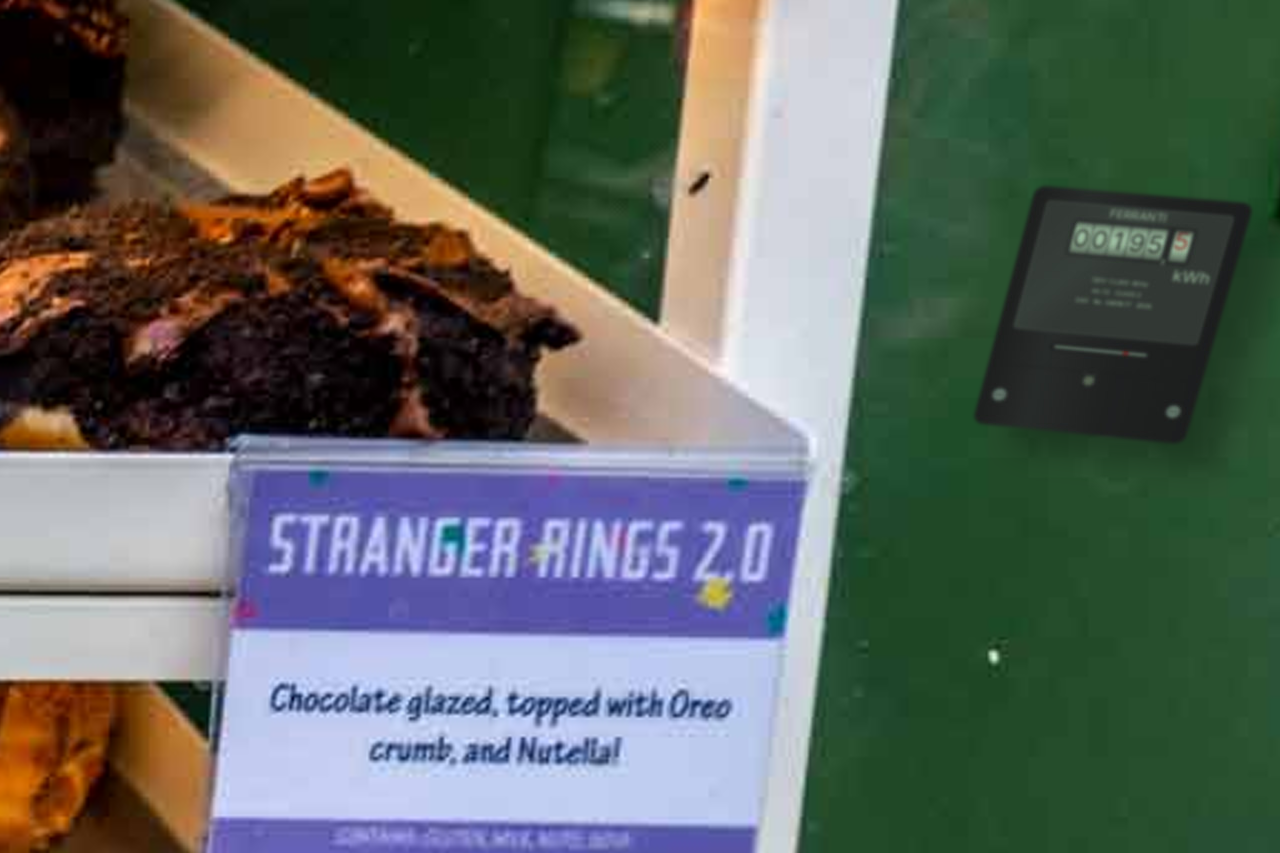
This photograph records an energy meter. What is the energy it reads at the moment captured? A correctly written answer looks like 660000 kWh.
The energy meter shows 195.5 kWh
